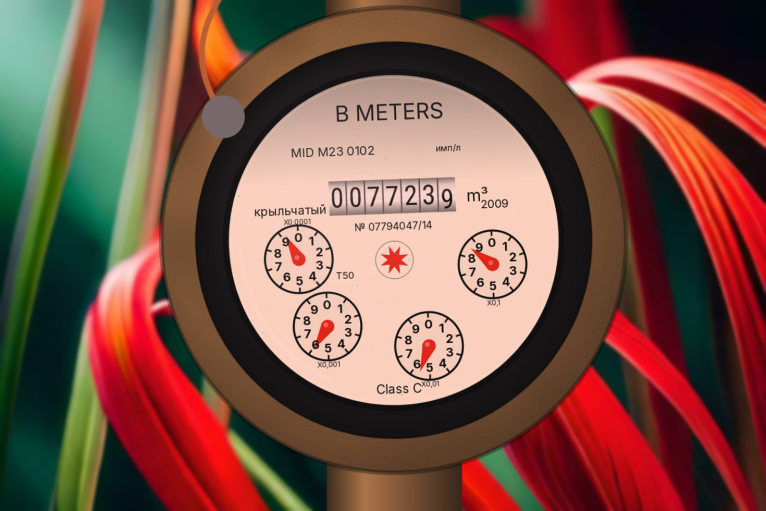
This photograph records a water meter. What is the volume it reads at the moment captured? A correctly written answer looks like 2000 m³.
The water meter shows 77238.8559 m³
